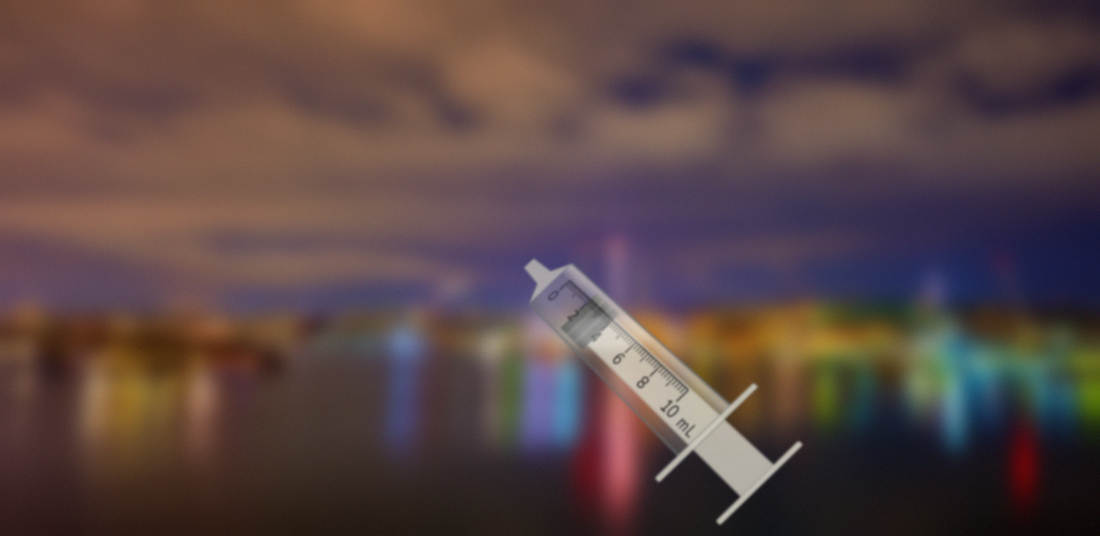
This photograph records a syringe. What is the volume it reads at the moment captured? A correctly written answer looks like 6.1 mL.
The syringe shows 2 mL
